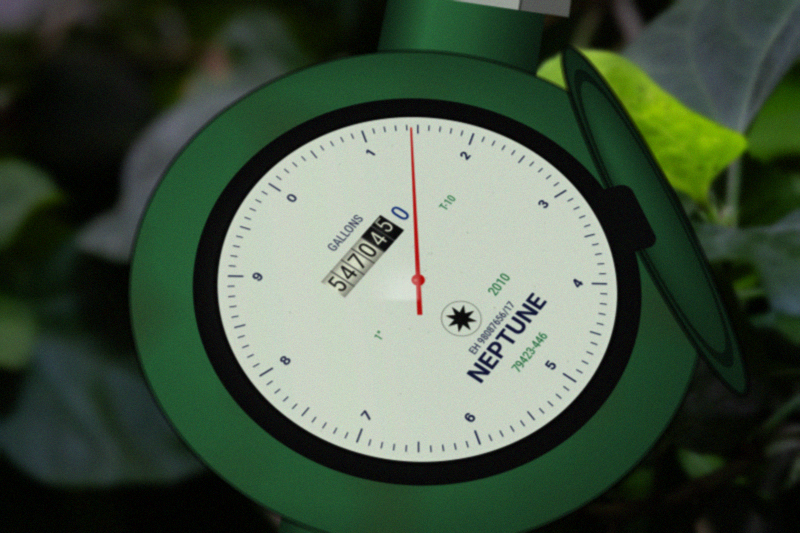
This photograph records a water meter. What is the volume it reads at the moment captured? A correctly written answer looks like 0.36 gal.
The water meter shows 5470451.4 gal
